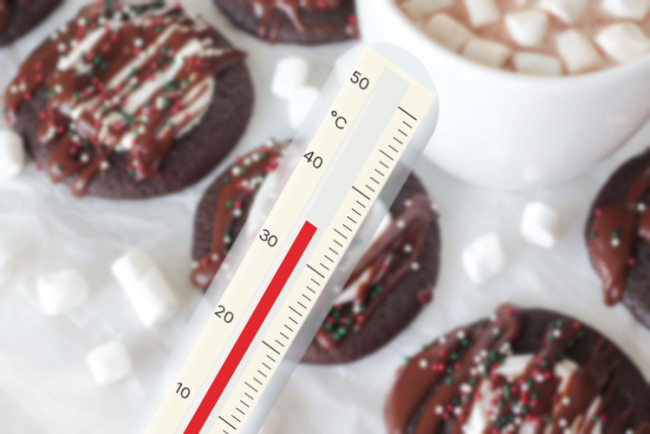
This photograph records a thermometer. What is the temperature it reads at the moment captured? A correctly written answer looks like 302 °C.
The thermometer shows 34 °C
